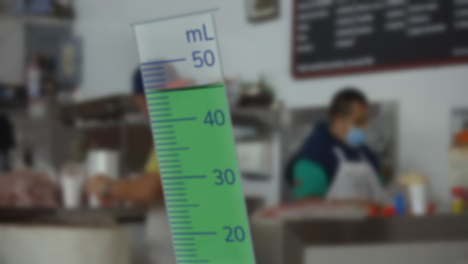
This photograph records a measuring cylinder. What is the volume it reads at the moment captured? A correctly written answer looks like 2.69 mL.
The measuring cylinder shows 45 mL
